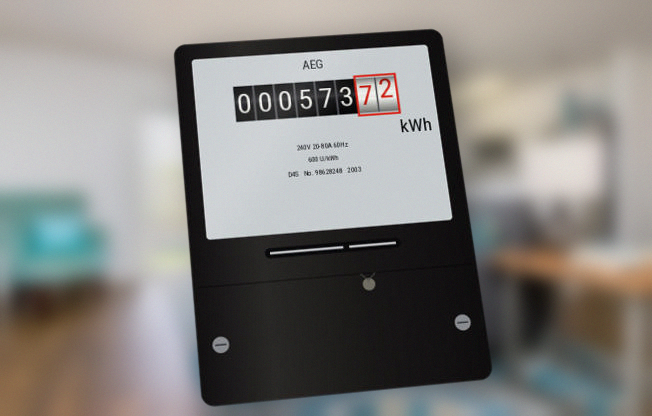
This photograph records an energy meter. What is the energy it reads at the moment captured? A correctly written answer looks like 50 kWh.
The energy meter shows 573.72 kWh
